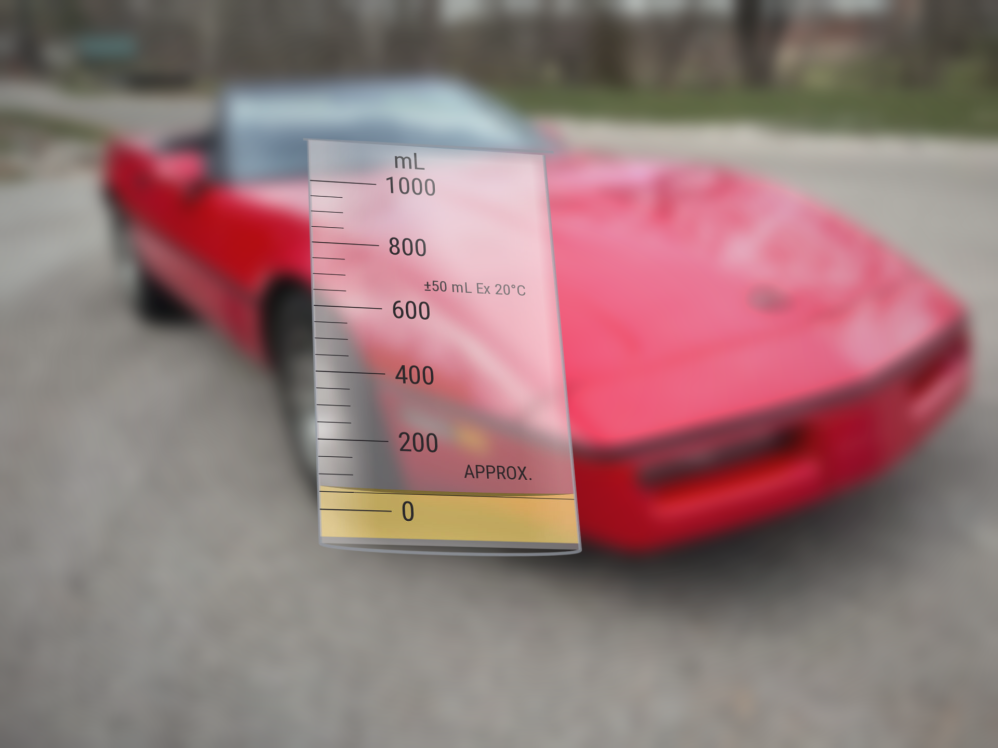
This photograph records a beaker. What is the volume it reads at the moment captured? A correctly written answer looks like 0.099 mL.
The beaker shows 50 mL
